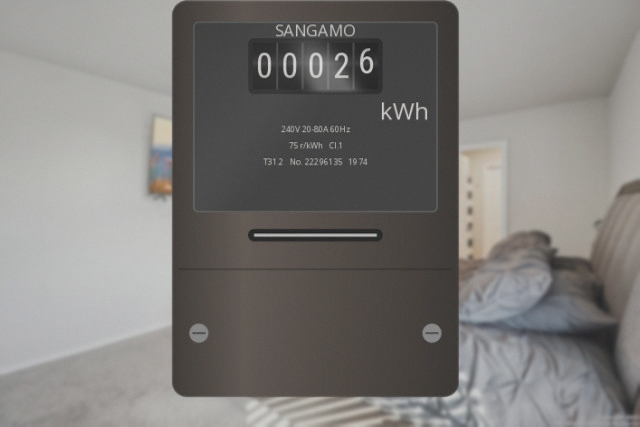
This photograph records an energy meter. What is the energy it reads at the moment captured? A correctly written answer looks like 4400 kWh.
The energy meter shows 26 kWh
